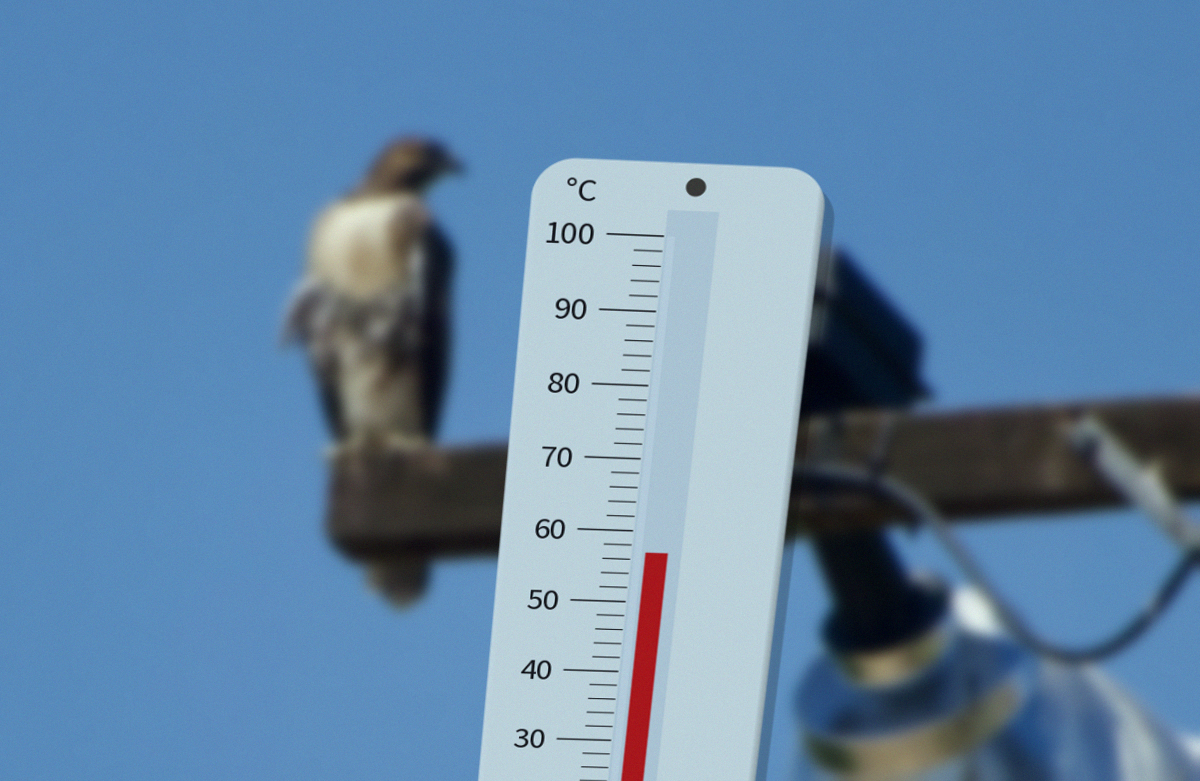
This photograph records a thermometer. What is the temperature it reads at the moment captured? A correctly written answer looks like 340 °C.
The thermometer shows 57 °C
